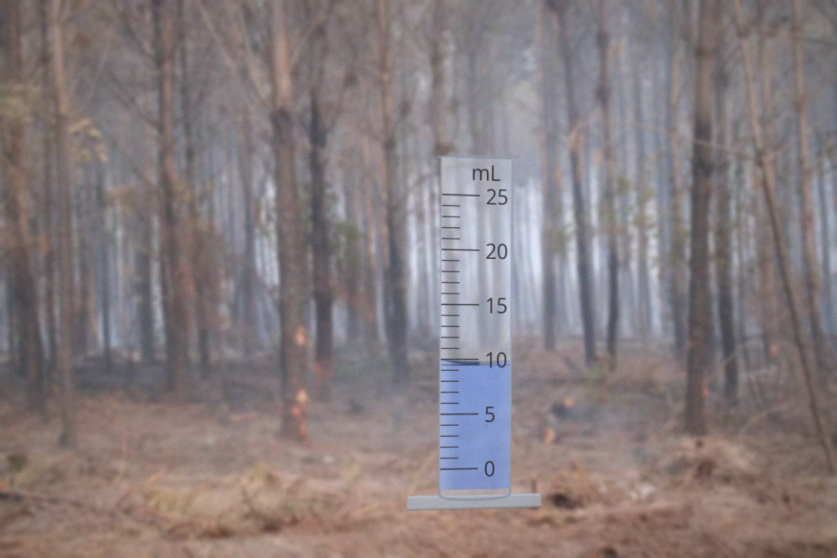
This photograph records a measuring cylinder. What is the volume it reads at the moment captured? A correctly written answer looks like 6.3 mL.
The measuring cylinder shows 9.5 mL
